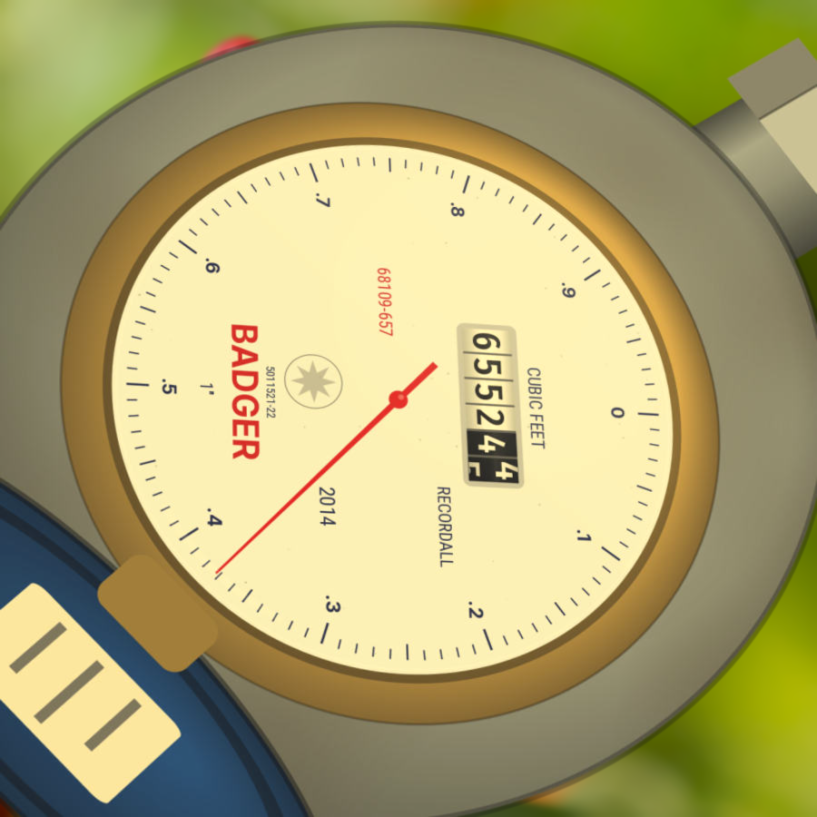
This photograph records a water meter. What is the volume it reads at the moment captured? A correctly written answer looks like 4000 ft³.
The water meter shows 655244.37 ft³
